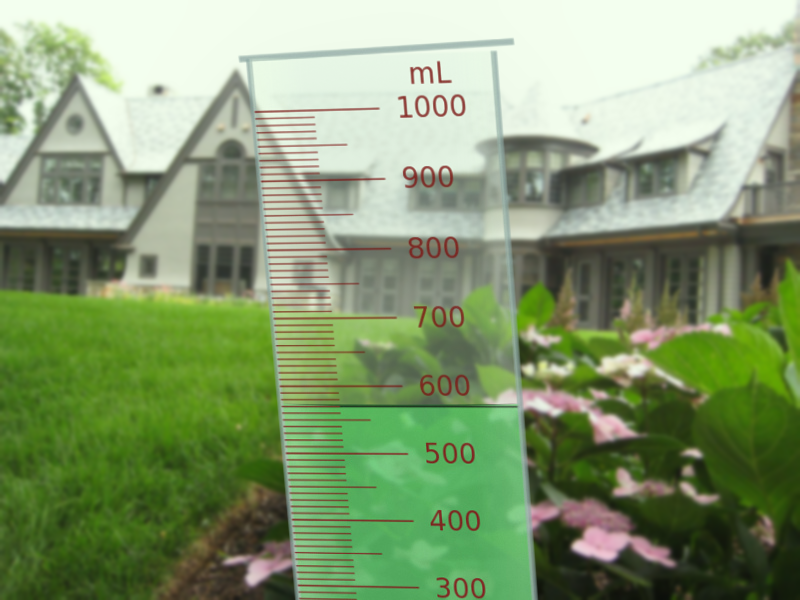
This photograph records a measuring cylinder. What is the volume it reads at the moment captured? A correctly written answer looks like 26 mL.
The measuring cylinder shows 570 mL
